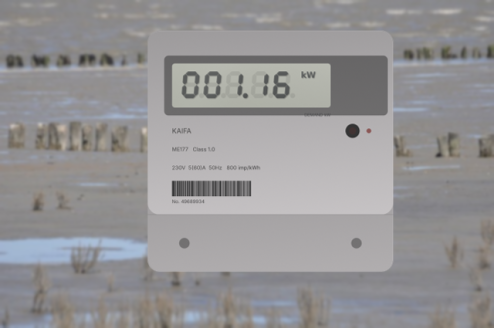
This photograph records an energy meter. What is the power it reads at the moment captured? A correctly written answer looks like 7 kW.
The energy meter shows 1.16 kW
